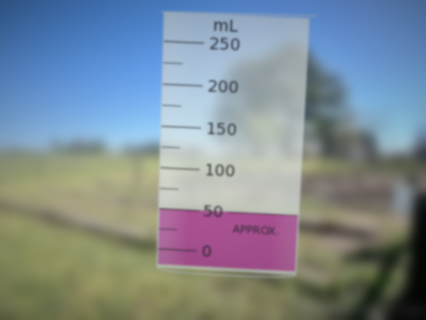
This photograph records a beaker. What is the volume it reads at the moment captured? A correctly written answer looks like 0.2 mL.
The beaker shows 50 mL
